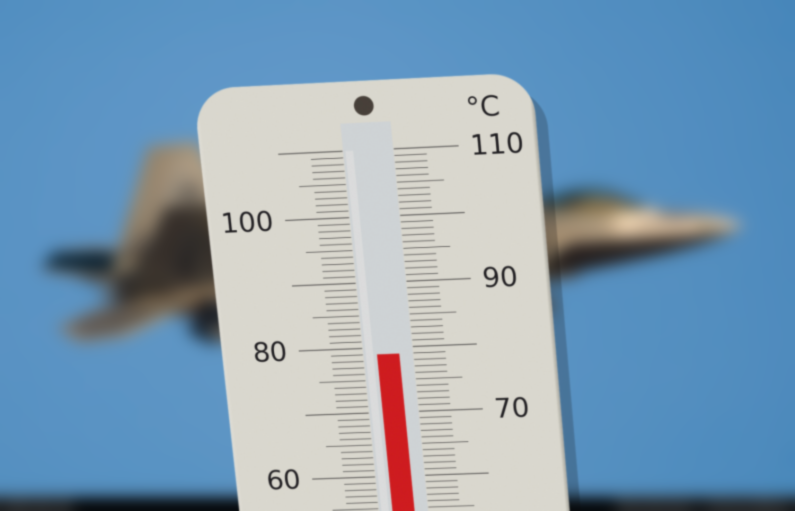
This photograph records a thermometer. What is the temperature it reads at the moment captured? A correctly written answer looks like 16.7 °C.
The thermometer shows 79 °C
